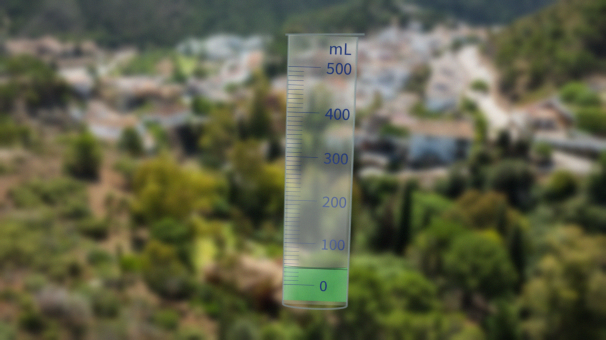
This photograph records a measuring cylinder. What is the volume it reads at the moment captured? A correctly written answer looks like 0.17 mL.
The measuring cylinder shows 40 mL
